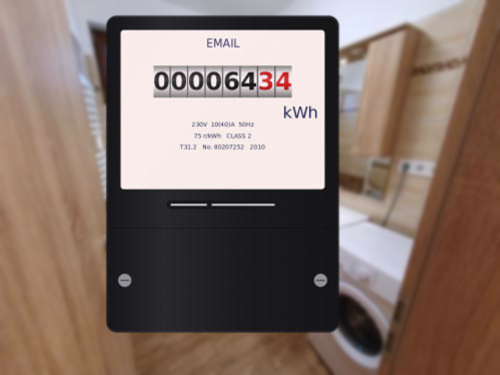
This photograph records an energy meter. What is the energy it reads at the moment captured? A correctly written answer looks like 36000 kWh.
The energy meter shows 64.34 kWh
